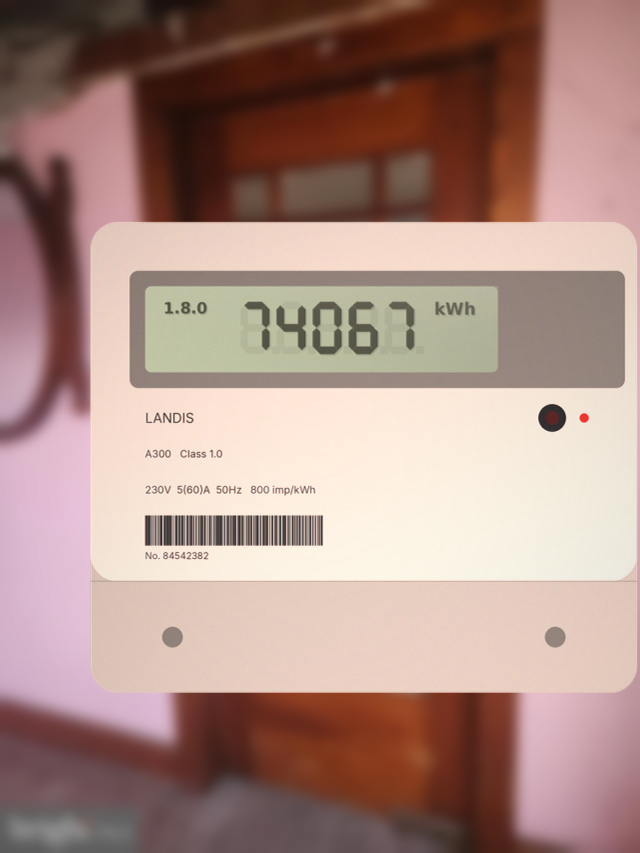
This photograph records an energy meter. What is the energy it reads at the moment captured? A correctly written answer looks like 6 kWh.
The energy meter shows 74067 kWh
